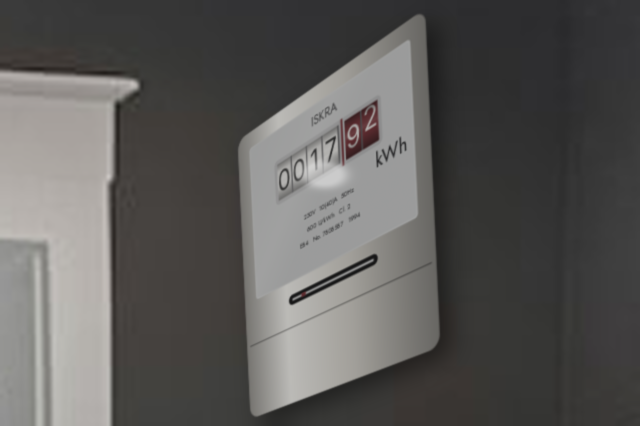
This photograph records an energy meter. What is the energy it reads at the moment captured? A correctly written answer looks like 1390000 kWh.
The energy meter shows 17.92 kWh
